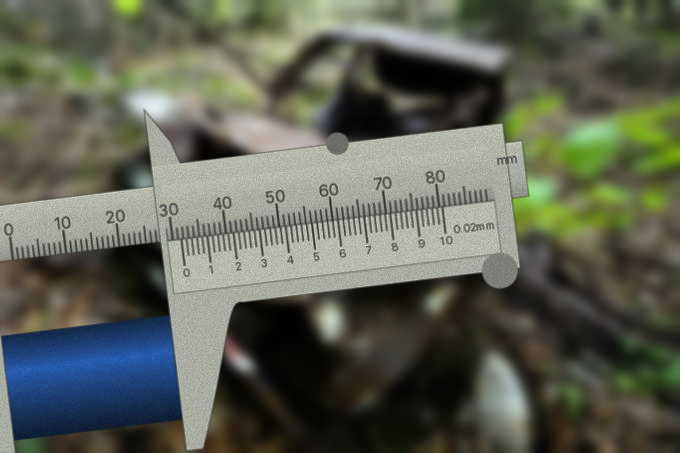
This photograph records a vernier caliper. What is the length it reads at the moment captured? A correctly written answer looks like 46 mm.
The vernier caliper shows 31.6 mm
